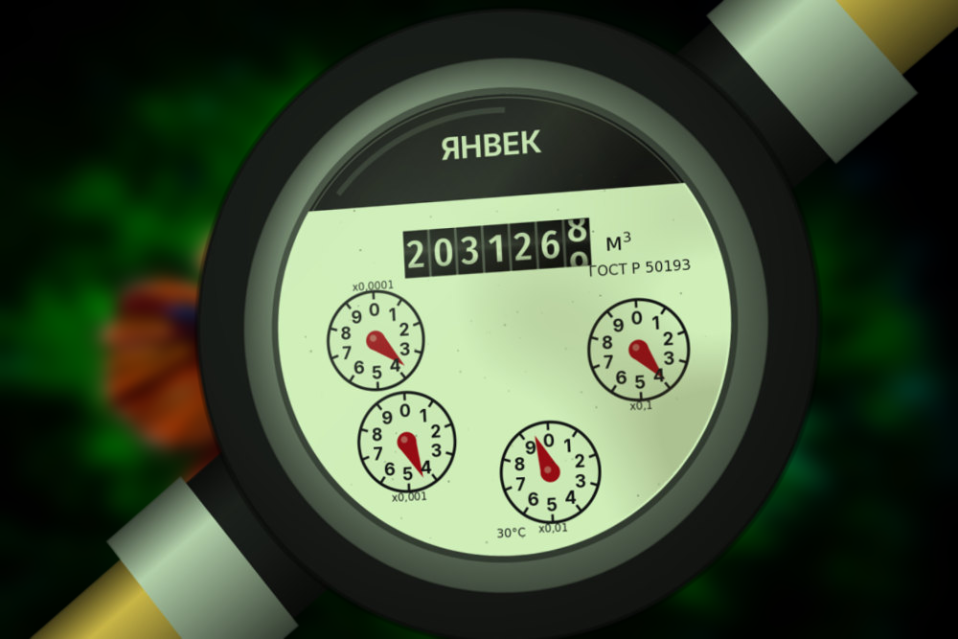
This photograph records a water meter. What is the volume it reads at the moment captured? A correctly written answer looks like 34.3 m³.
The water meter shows 2031268.3943 m³
